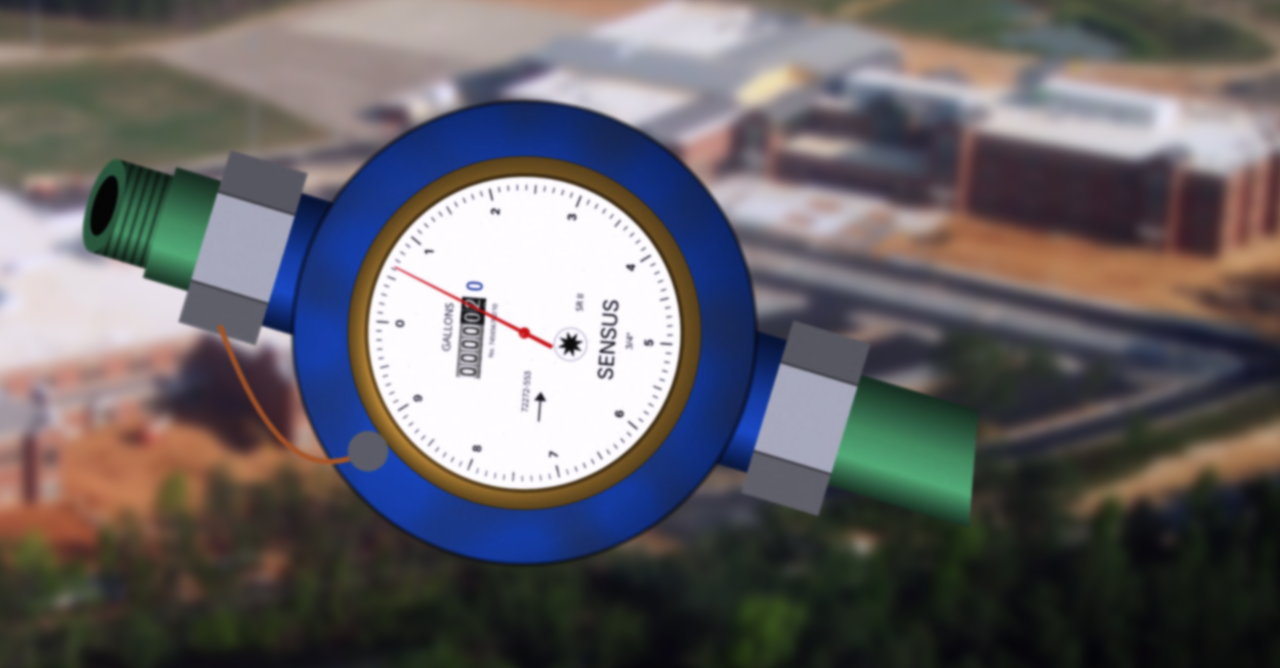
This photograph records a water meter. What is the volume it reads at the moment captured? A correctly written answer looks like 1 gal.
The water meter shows 20.6 gal
